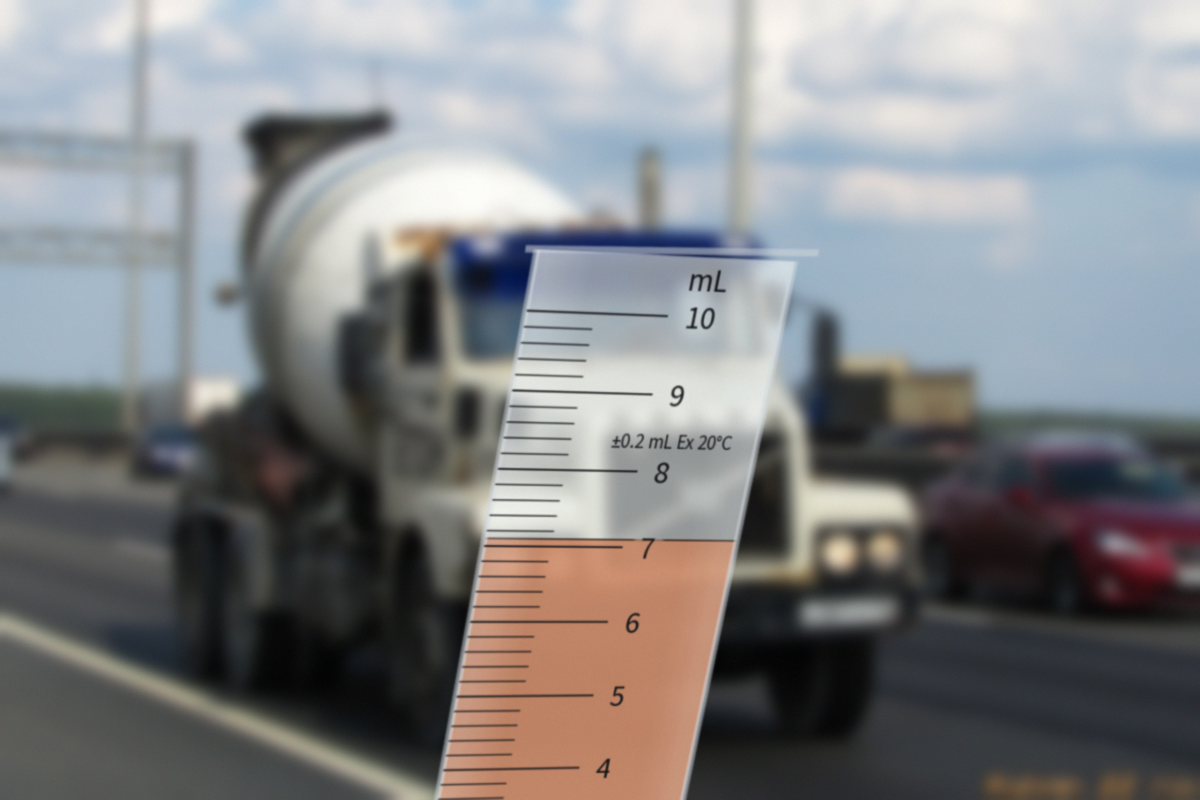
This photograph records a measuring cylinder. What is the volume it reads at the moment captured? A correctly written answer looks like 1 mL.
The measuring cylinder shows 7.1 mL
